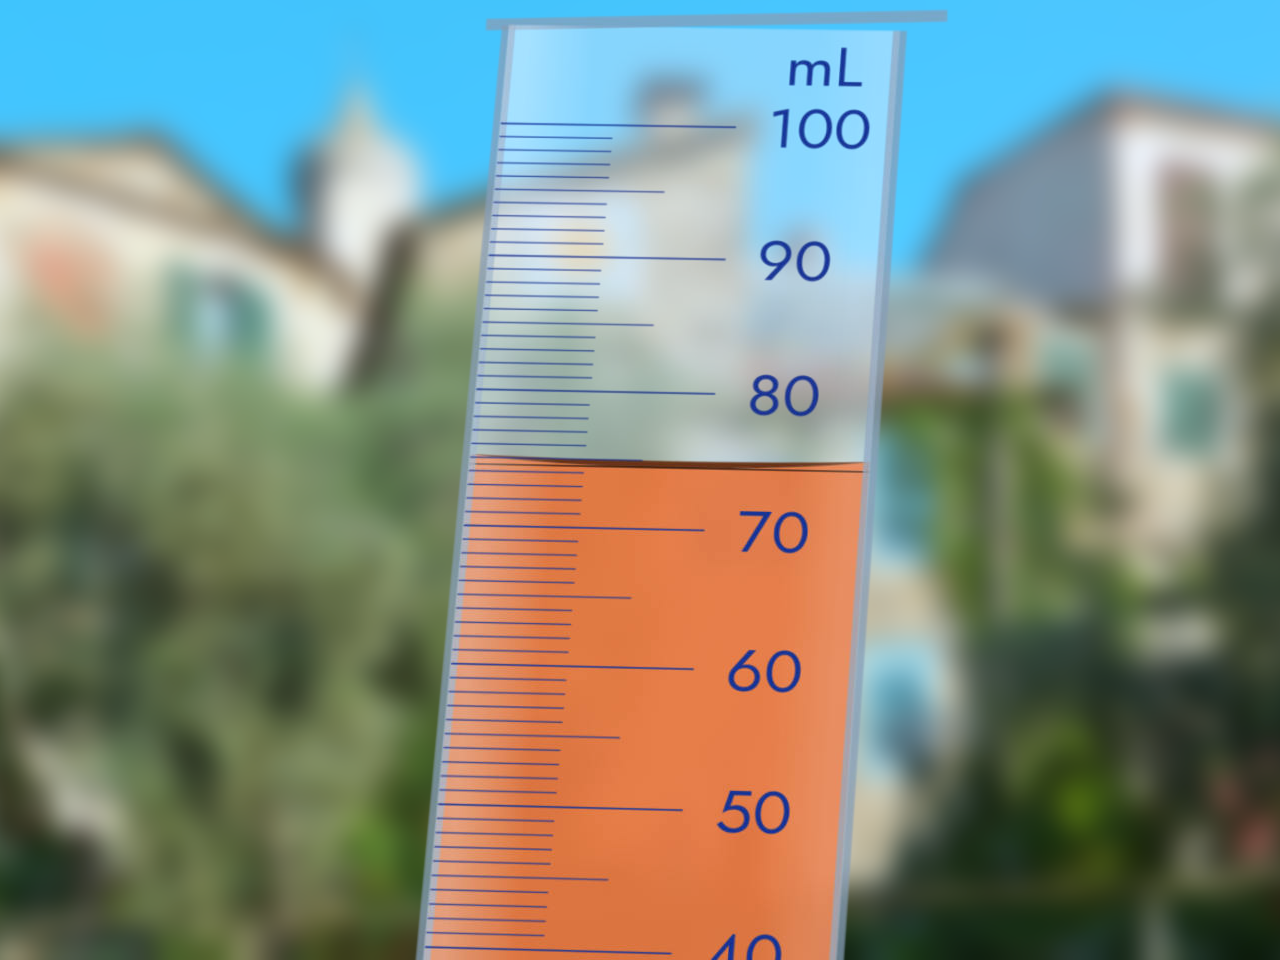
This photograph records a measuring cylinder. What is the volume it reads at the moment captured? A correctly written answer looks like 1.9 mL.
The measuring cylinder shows 74.5 mL
